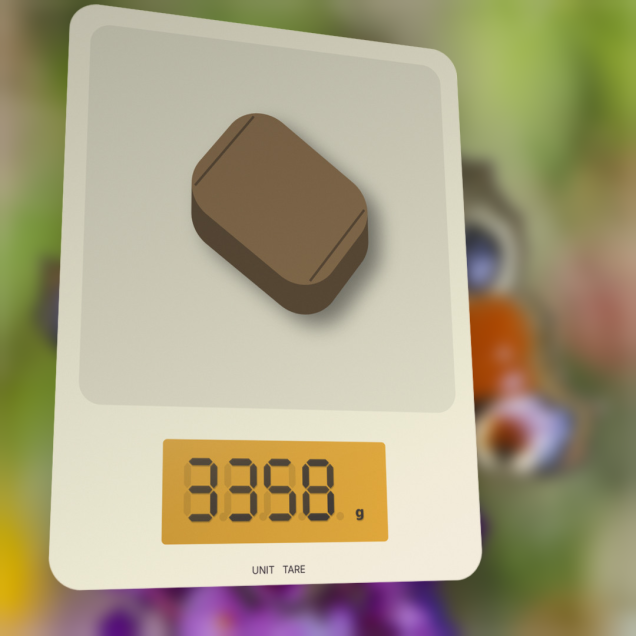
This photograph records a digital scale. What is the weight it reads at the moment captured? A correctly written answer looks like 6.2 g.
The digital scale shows 3358 g
